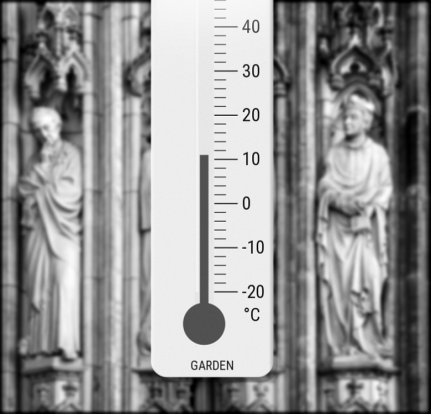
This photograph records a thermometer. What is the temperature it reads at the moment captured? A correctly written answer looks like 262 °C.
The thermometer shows 11 °C
